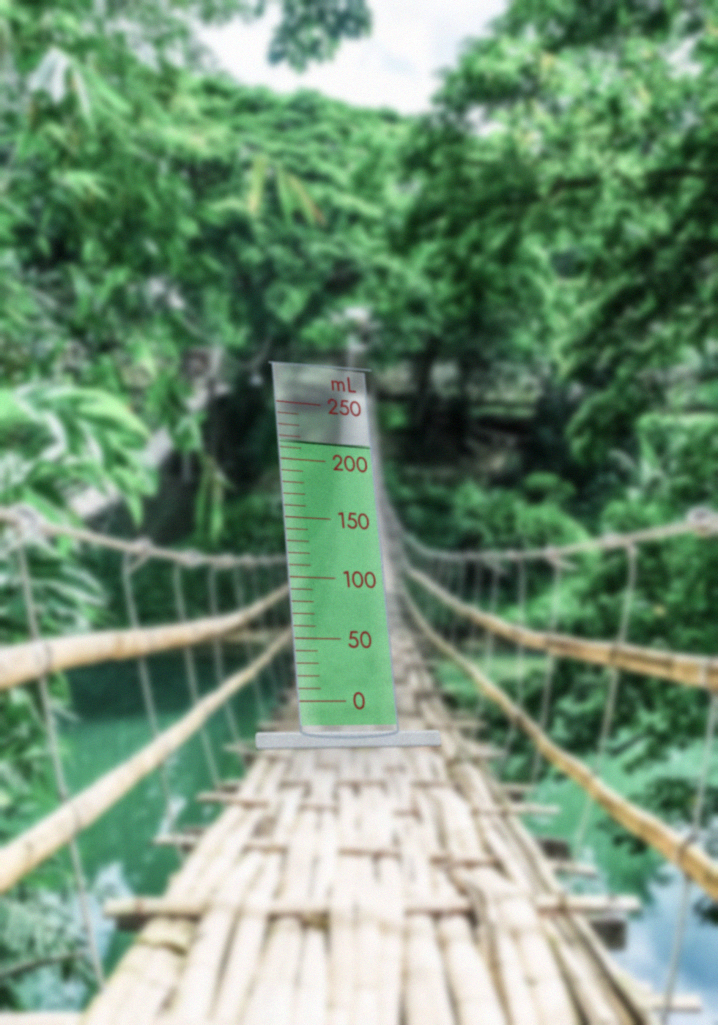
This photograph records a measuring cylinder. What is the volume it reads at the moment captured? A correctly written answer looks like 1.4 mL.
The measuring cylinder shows 215 mL
